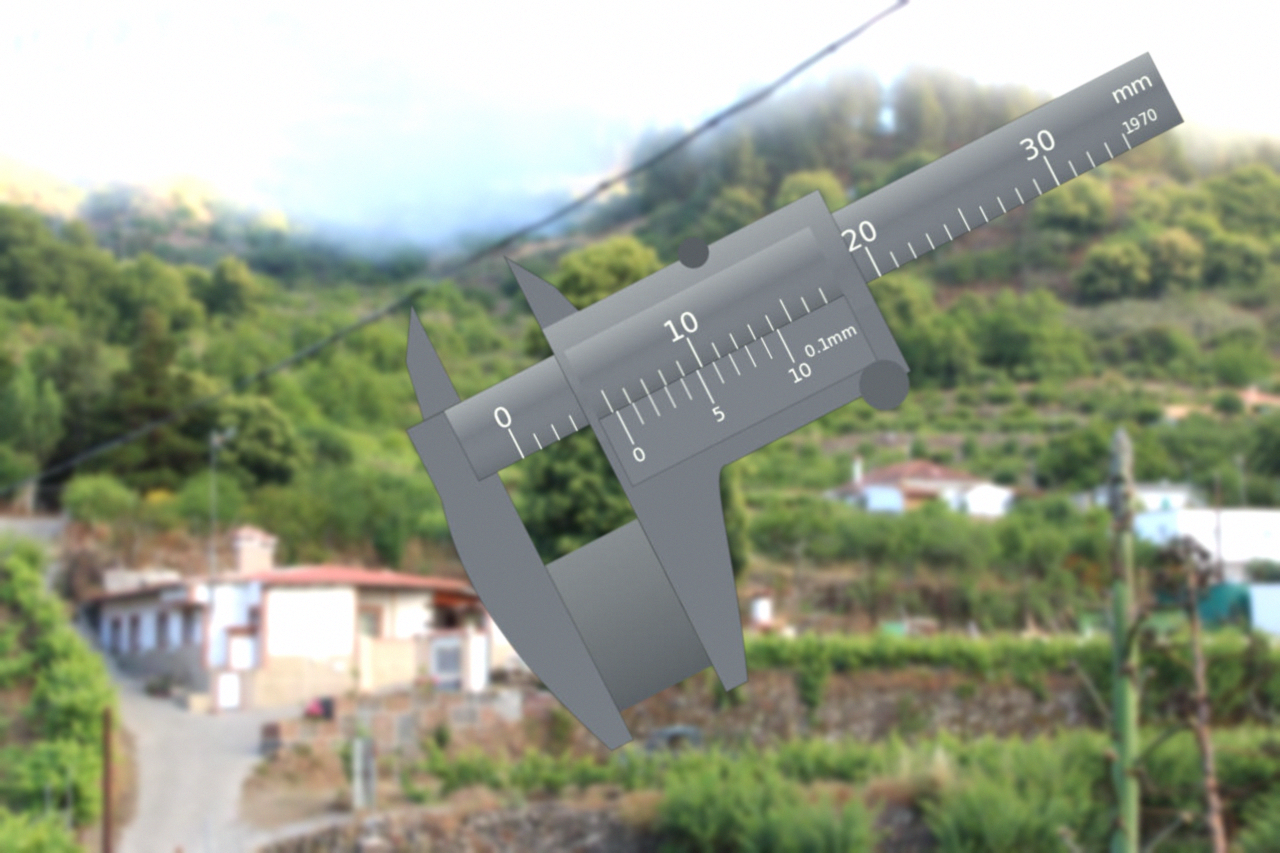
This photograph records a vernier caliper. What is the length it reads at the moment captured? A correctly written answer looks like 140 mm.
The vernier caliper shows 5.2 mm
